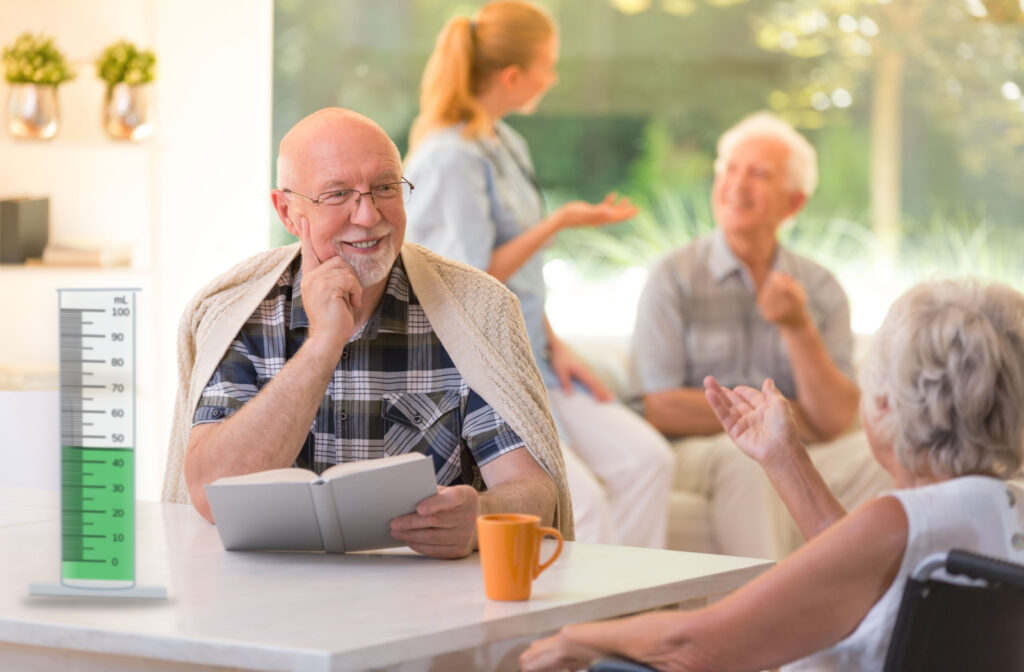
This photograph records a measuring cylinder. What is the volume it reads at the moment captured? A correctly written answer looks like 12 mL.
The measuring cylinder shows 45 mL
